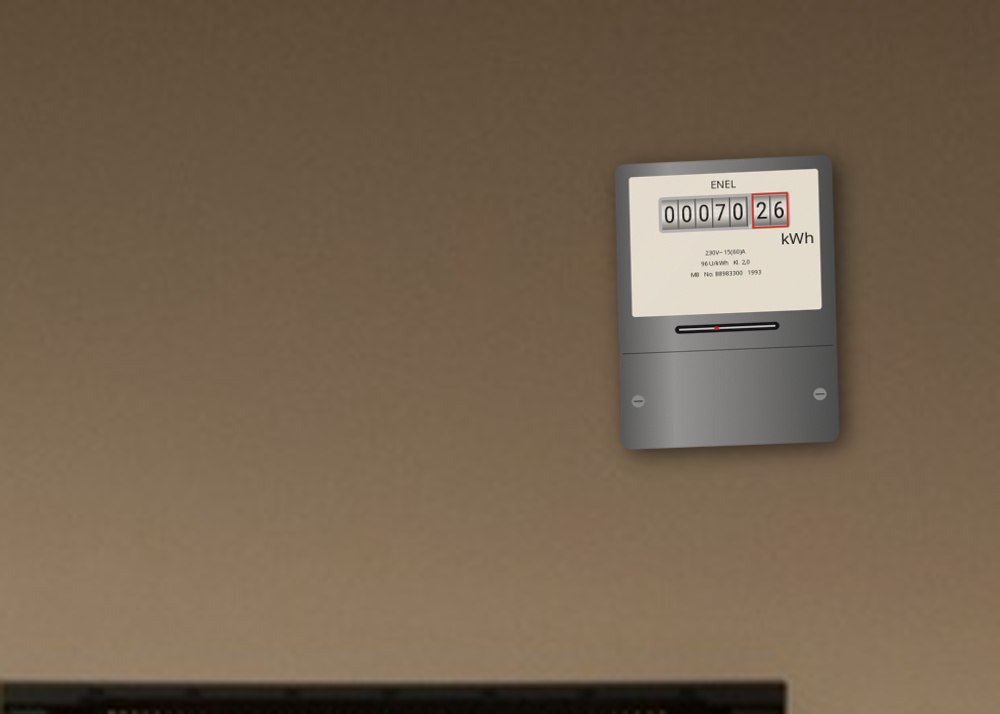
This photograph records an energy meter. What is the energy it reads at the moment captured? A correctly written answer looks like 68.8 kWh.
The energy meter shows 70.26 kWh
